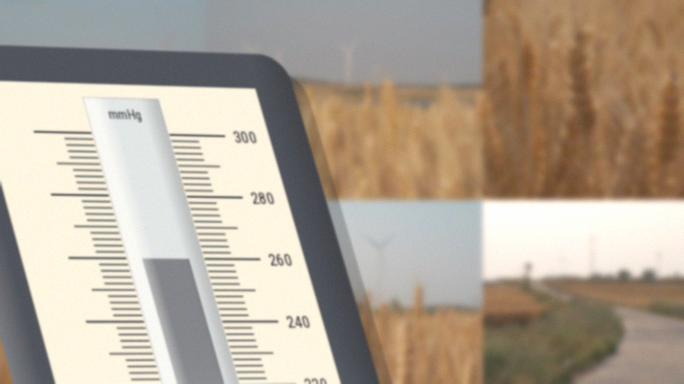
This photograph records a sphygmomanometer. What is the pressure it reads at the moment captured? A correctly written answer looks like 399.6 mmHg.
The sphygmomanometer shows 260 mmHg
